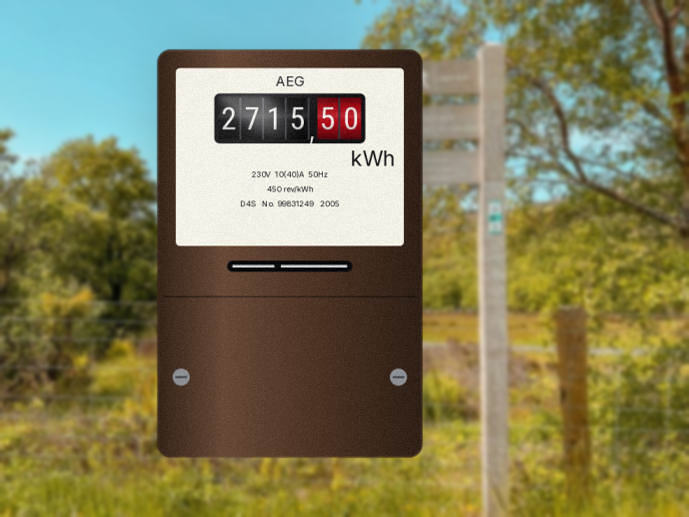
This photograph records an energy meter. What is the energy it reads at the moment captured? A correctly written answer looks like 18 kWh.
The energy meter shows 2715.50 kWh
